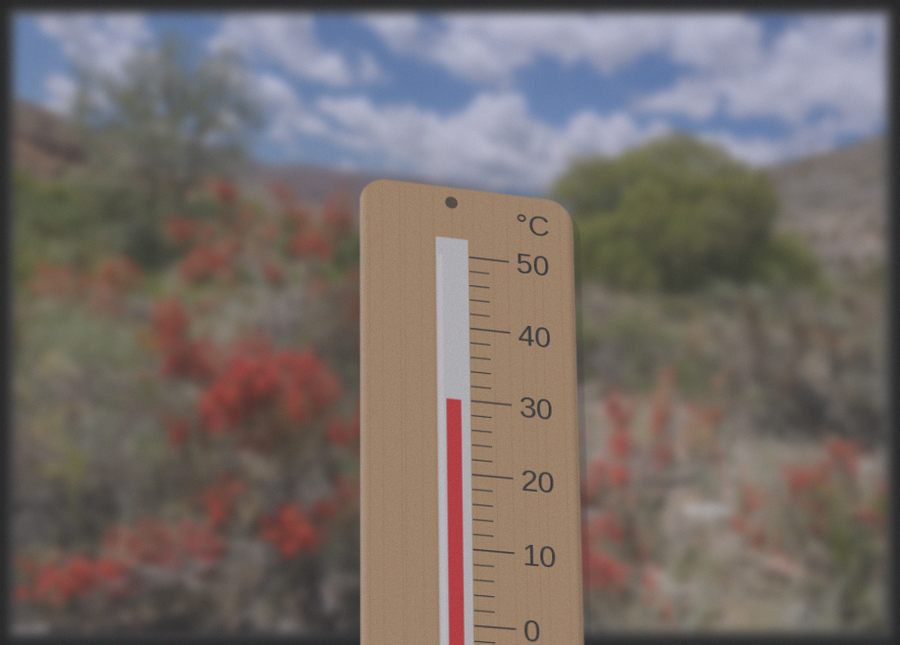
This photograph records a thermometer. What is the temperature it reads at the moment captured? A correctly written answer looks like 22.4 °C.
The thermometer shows 30 °C
